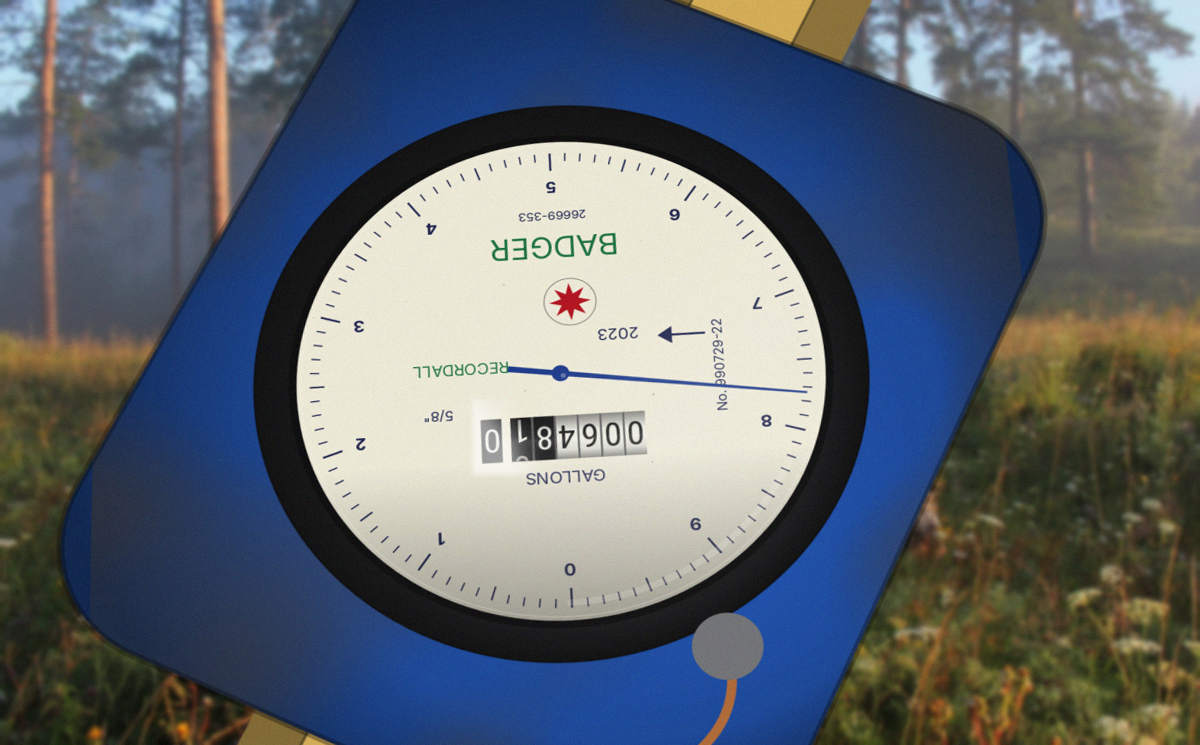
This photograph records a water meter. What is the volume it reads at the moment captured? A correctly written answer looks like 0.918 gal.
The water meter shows 64807.7 gal
